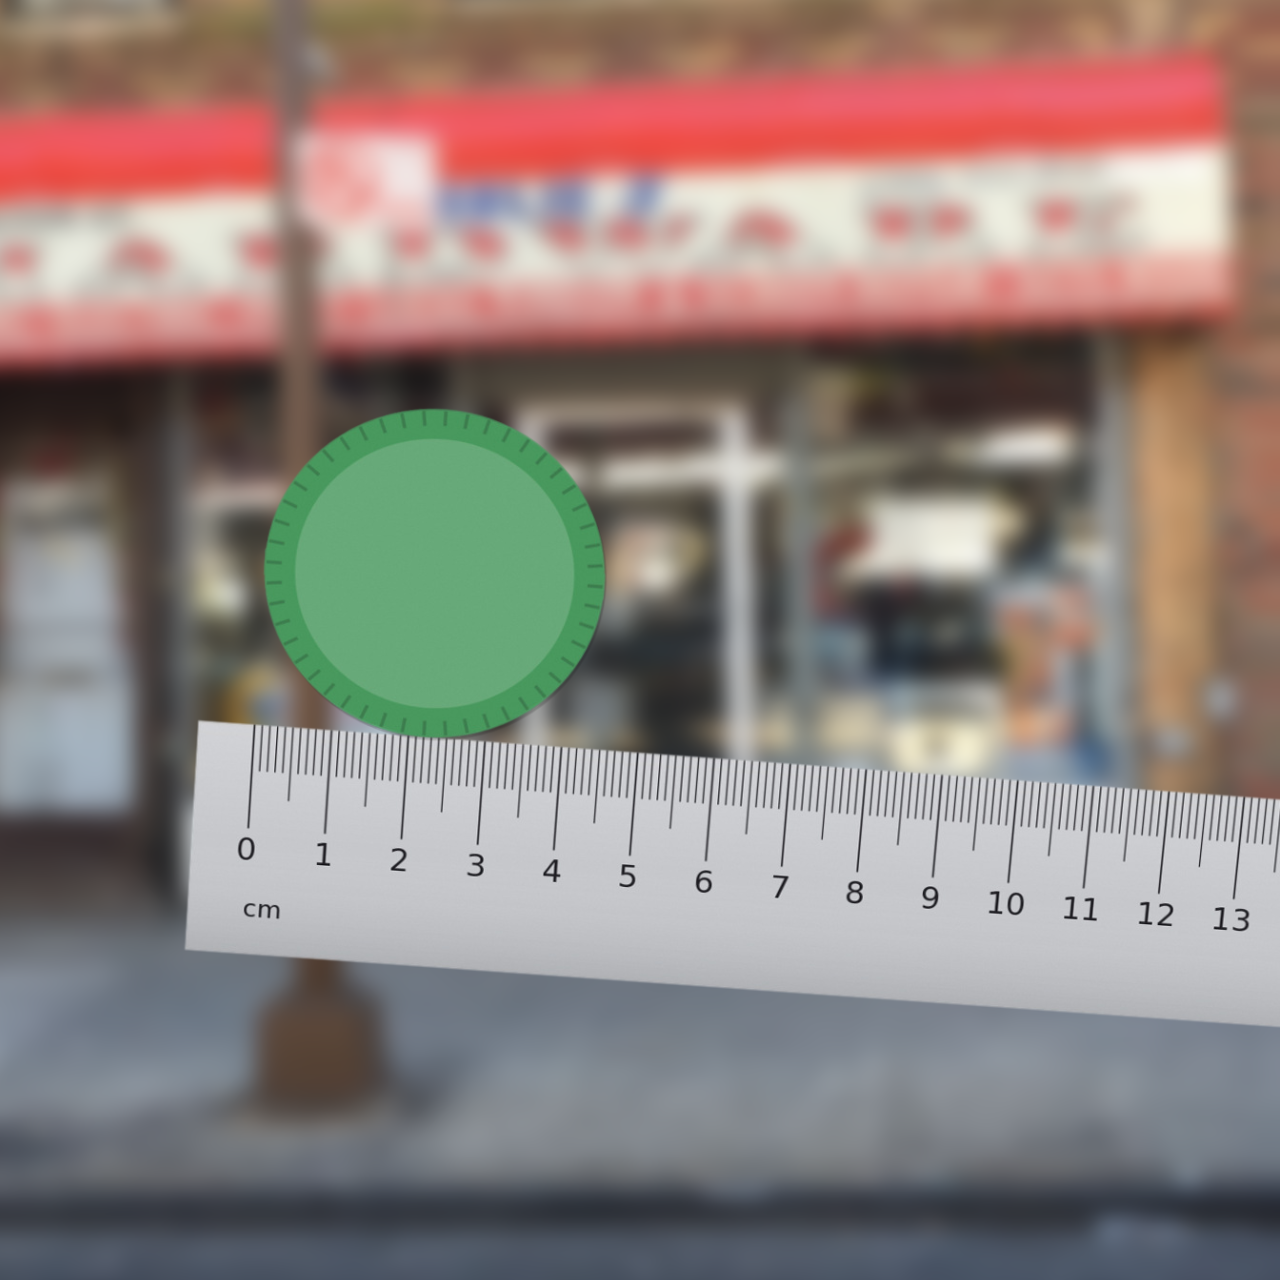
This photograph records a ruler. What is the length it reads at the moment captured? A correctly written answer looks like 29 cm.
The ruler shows 4.4 cm
